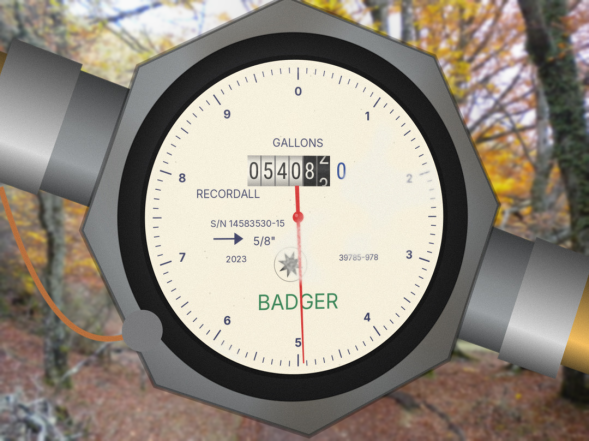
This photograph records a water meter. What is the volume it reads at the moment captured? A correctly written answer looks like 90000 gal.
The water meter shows 540824.9 gal
